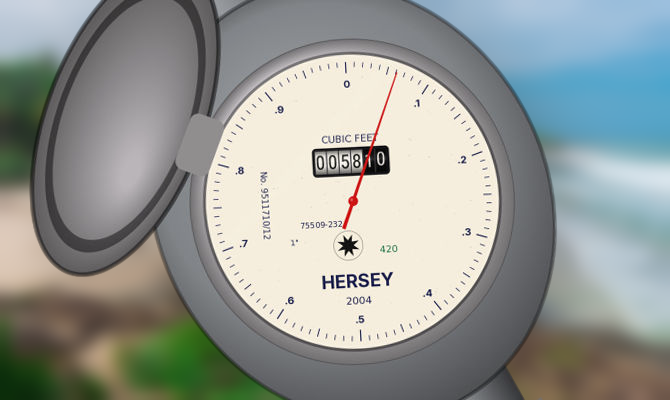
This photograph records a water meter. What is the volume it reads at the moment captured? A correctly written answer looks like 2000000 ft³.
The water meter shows 5810.06 ft³
